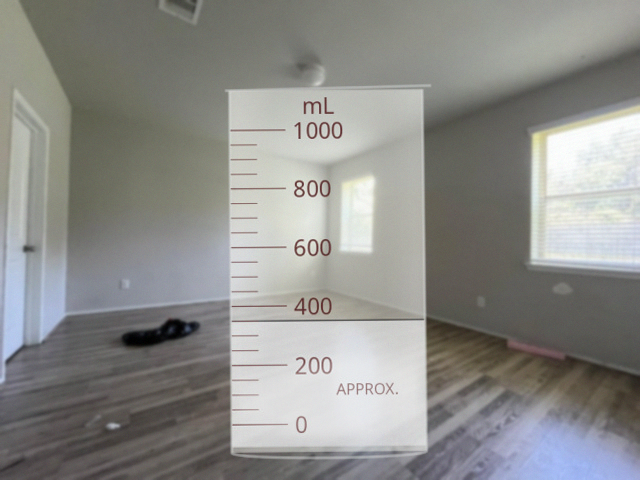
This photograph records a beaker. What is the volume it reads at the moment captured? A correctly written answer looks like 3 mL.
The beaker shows 350 mL
